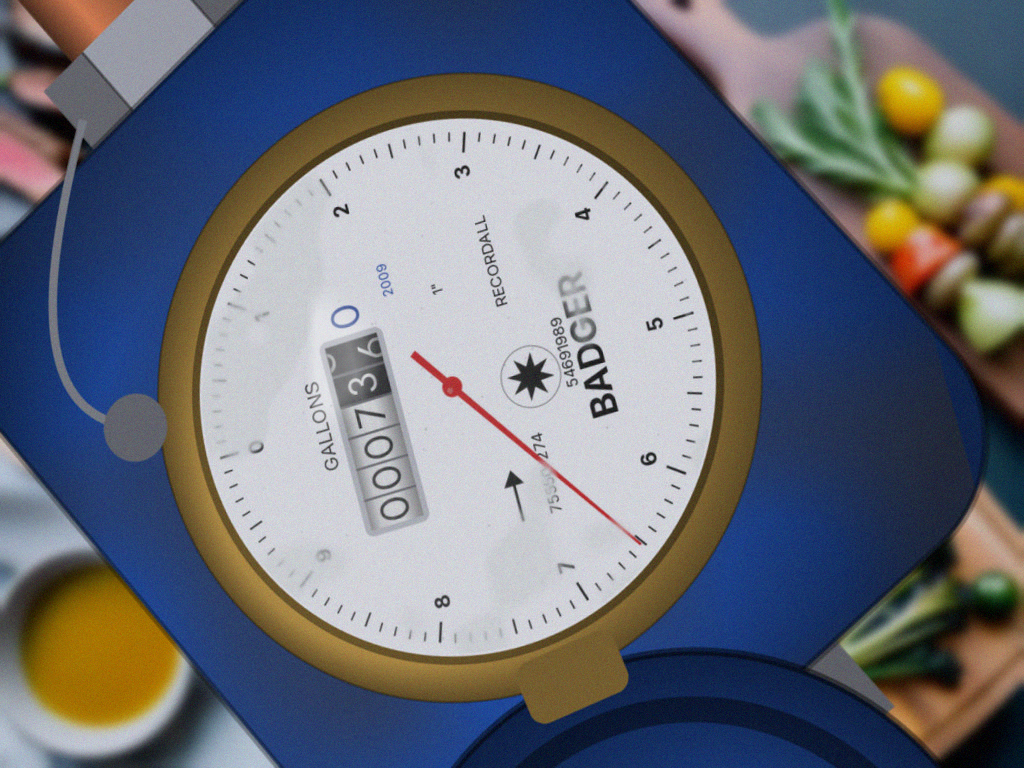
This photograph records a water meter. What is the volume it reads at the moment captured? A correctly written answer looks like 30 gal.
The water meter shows 7356.5 gal
